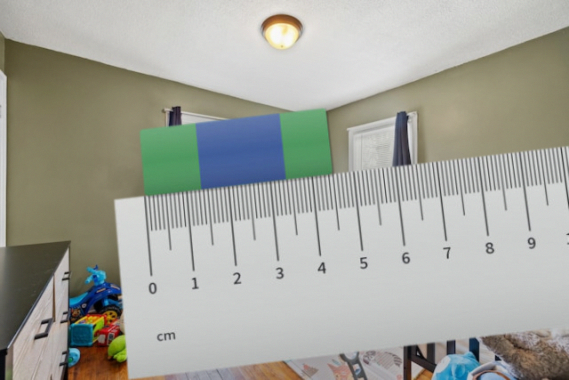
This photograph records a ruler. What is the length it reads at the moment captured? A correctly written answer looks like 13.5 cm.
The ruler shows 4.5 cm
